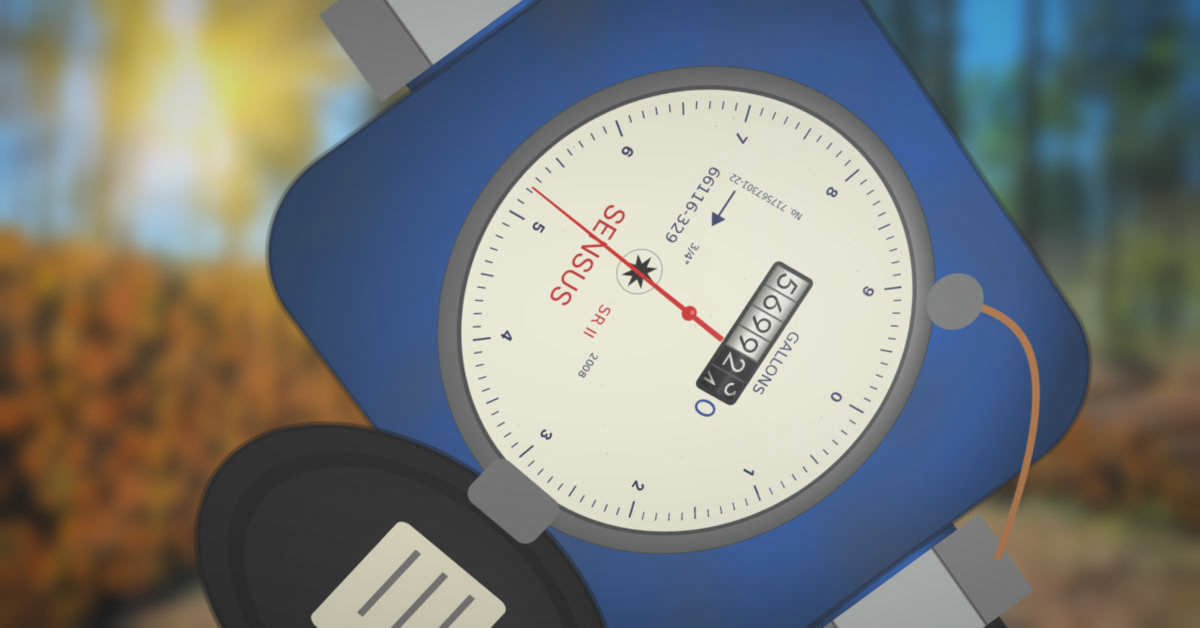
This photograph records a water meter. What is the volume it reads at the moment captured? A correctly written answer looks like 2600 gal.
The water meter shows 5699235.2 gal
